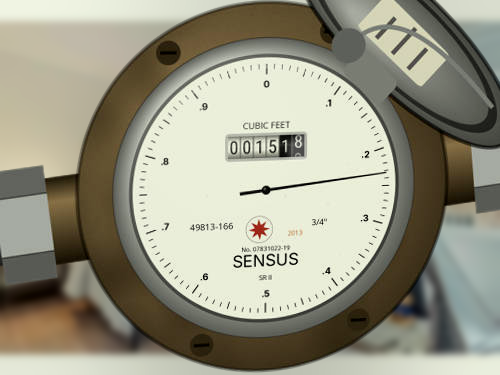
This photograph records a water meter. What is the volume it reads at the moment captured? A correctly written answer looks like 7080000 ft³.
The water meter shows 1518.23 ft³
